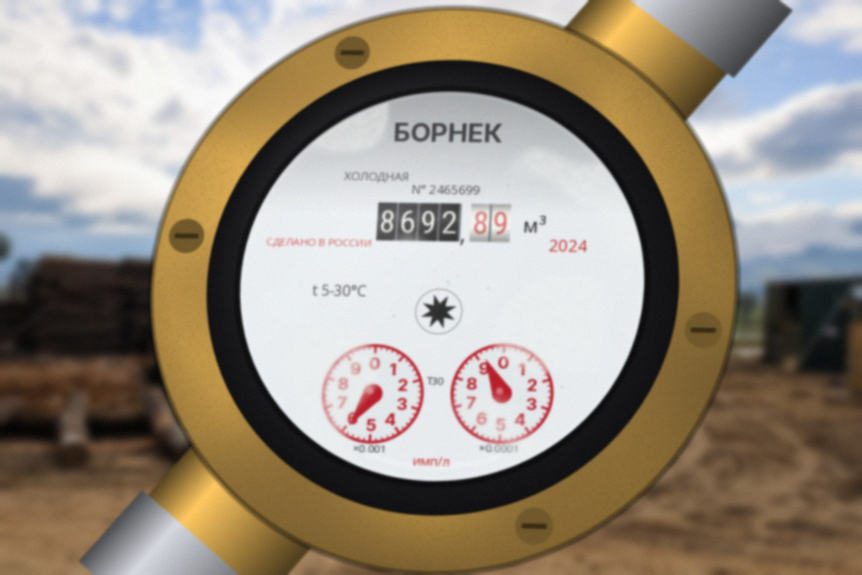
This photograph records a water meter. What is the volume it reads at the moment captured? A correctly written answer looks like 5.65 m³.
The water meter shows 8692.8959 m³
